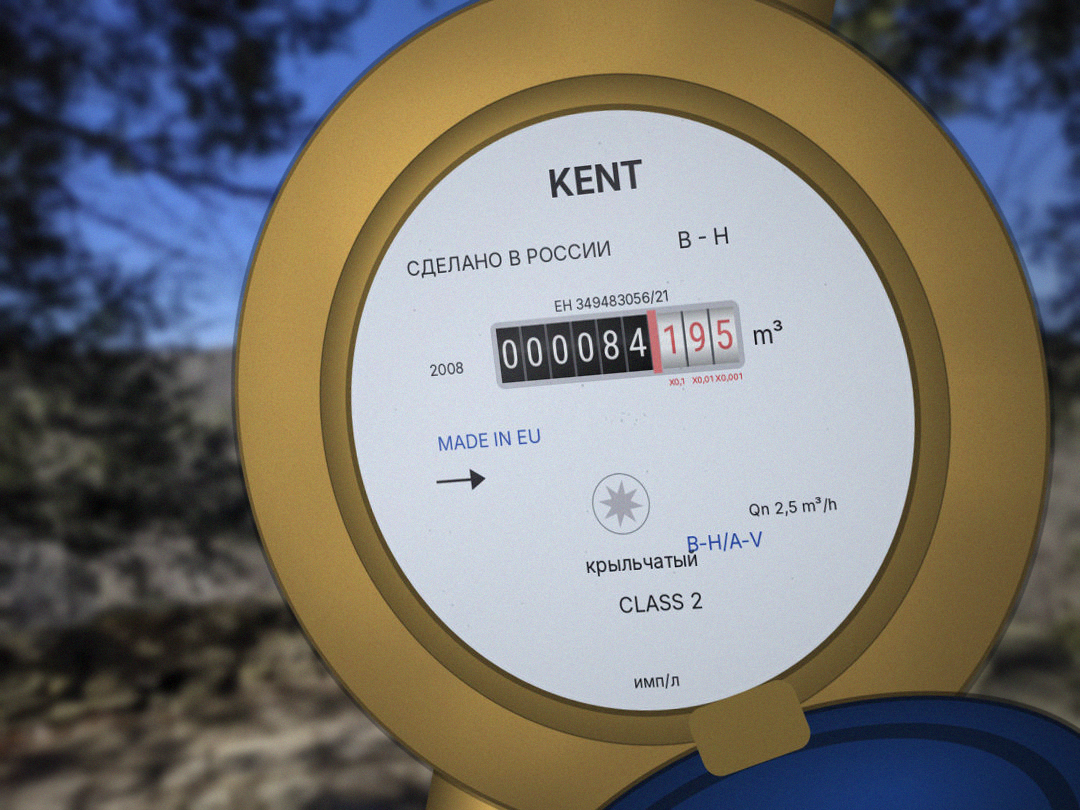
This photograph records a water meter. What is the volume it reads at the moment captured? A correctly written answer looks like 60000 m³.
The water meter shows 84.195 m³
